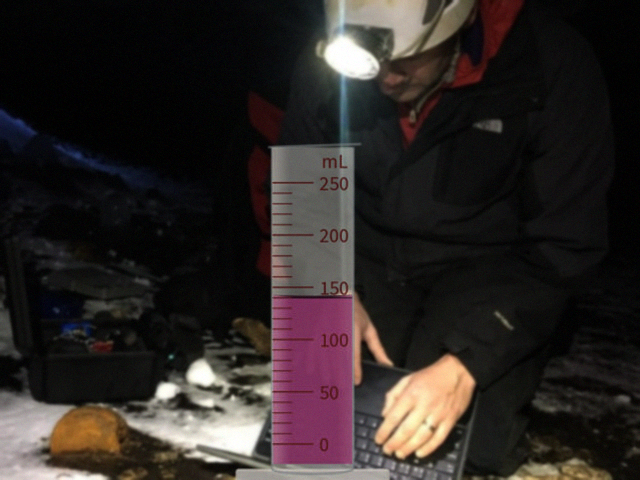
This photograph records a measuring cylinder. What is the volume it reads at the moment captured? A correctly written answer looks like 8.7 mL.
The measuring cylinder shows 140 mL
